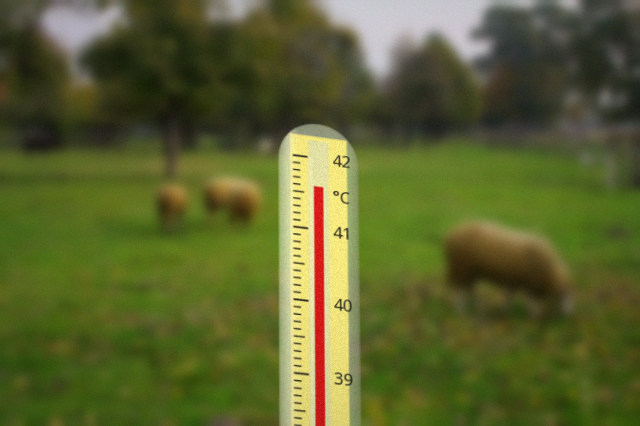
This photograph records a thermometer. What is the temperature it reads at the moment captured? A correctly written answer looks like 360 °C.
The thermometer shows 41.6 °C
